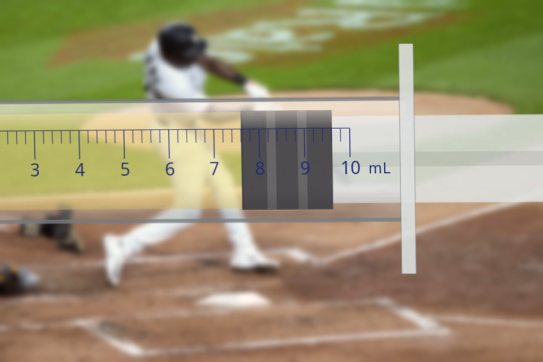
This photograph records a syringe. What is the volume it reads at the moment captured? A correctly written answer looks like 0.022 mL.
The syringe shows 7.6 mL
